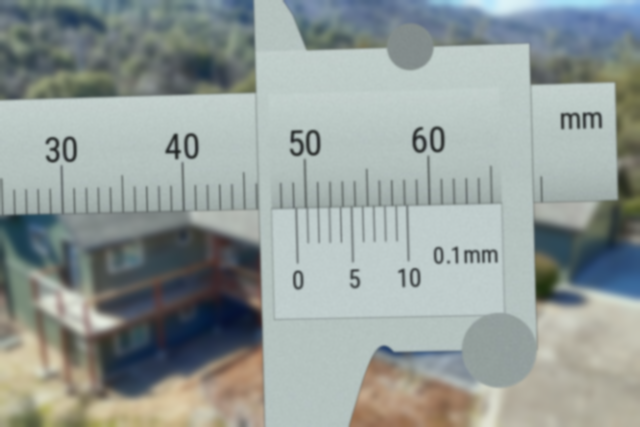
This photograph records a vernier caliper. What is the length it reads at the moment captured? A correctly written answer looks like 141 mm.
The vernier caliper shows 49.2 mm
